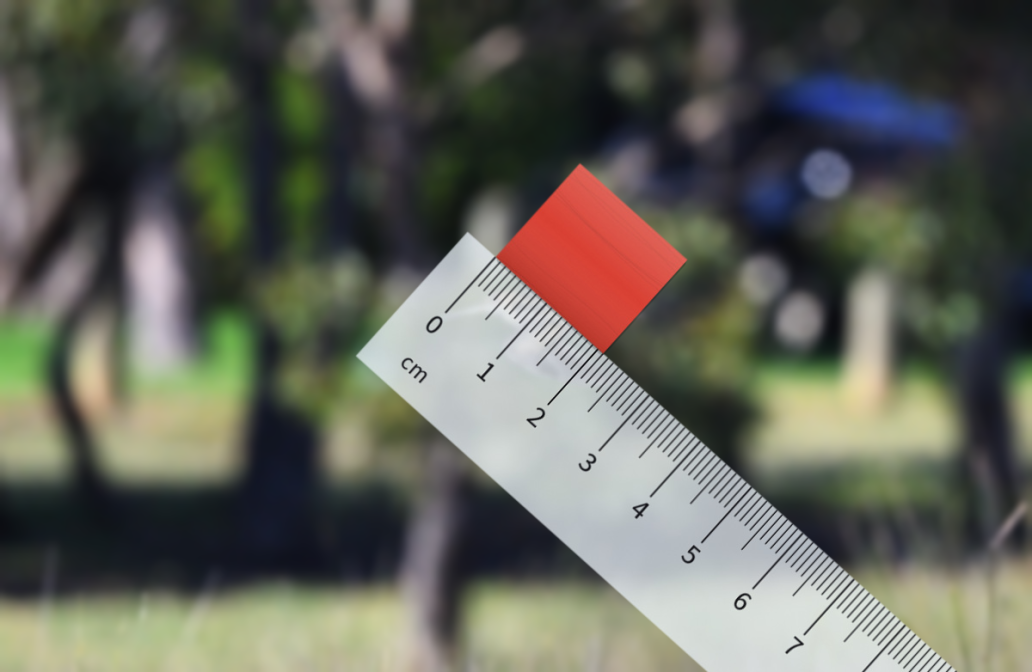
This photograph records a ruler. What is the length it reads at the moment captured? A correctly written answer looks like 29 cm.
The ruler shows 2.1 cm
